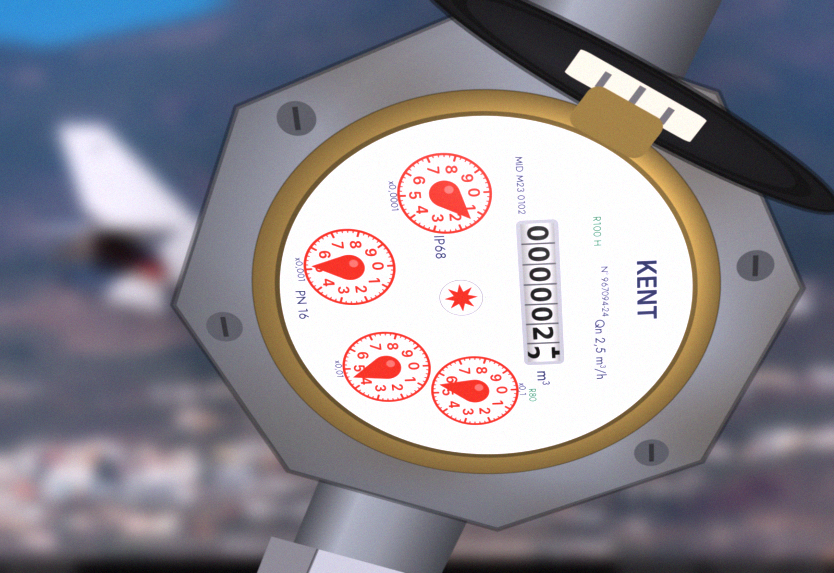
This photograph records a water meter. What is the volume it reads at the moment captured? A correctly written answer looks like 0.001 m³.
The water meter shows 21.5451 m³
